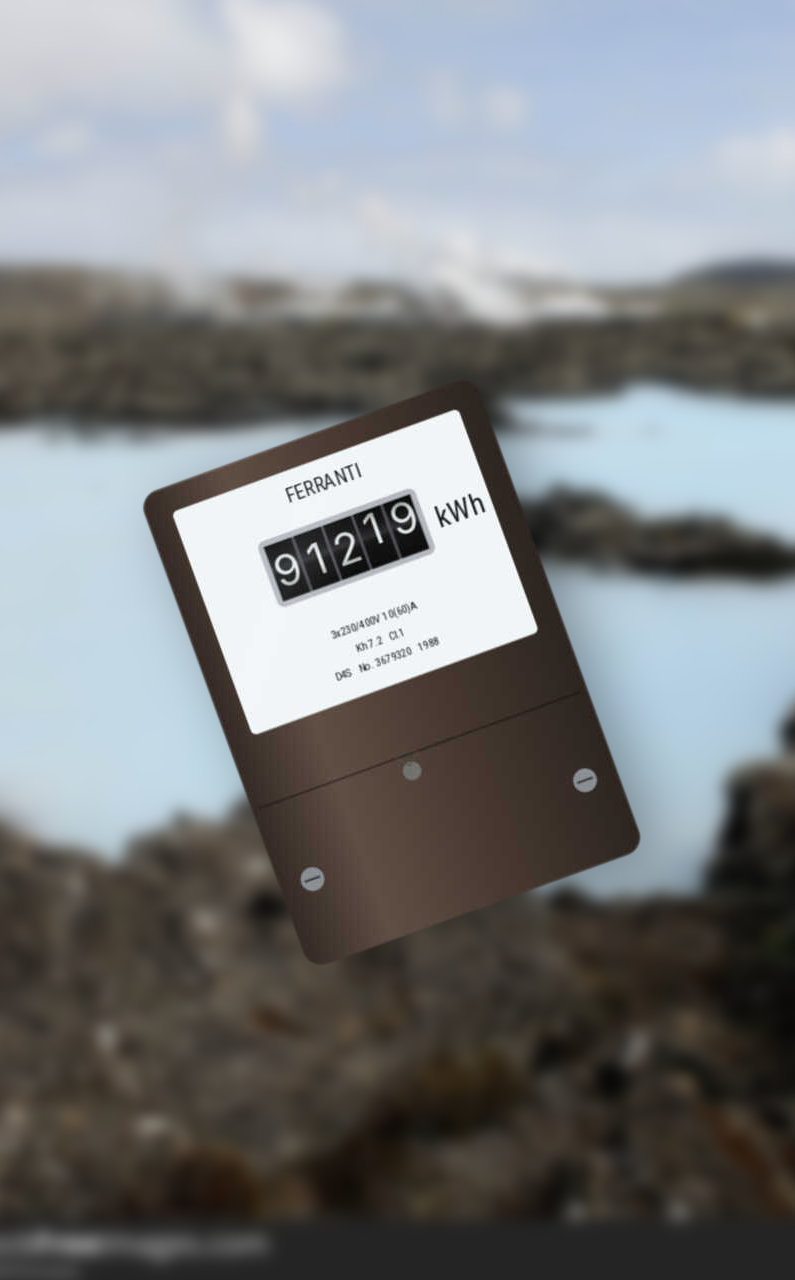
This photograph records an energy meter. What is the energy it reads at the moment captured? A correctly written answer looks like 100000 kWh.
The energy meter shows 91219 kWh
